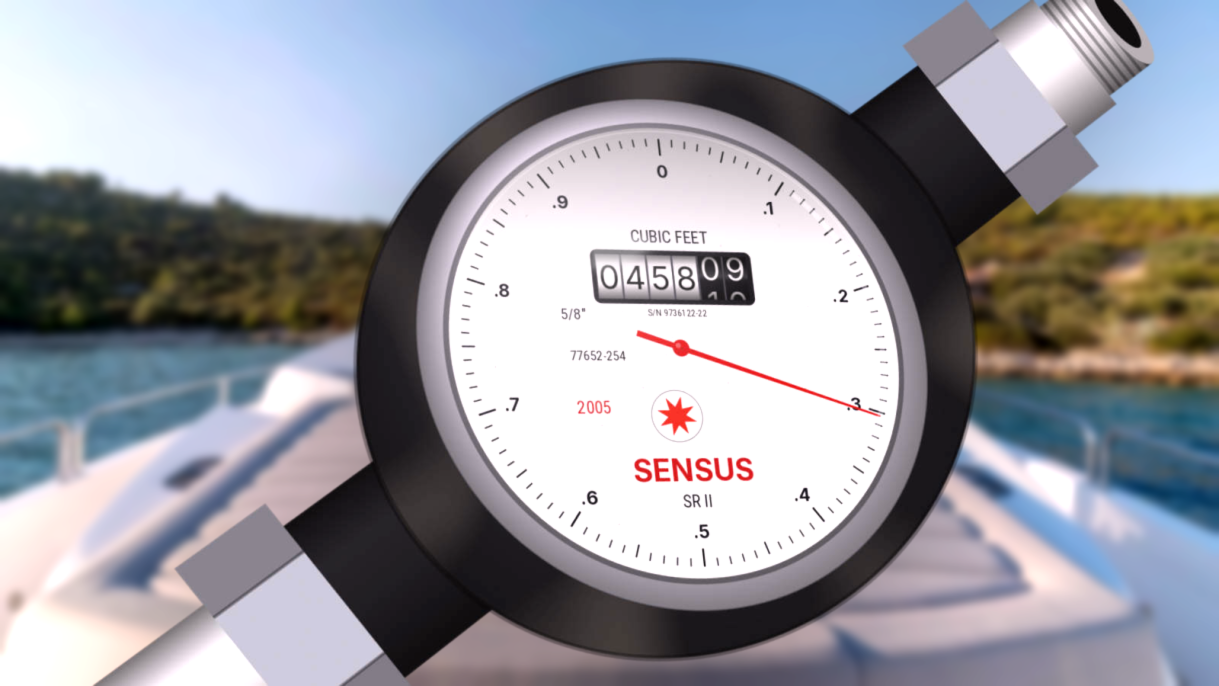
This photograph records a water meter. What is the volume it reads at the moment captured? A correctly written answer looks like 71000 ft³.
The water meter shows 45809.30 ft³
